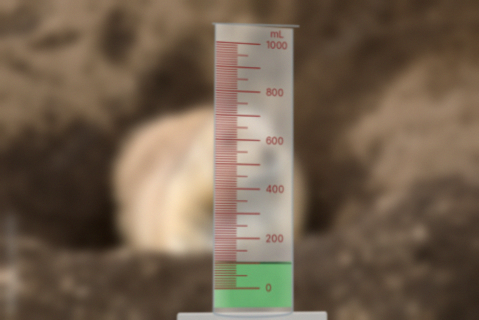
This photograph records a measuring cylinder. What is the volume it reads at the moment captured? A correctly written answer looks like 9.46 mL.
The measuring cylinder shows 100 mL
